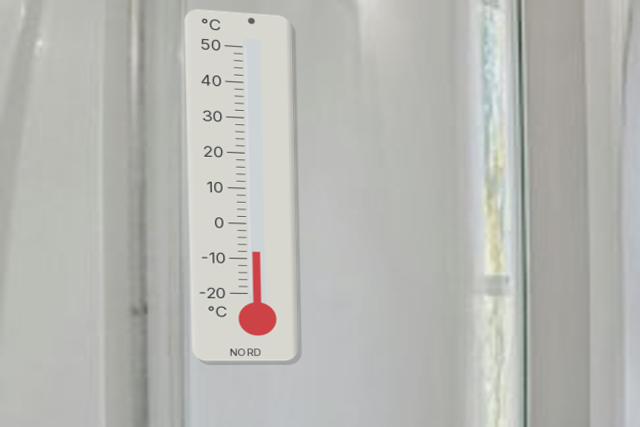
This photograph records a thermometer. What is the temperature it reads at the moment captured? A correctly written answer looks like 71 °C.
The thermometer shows -8 °C
